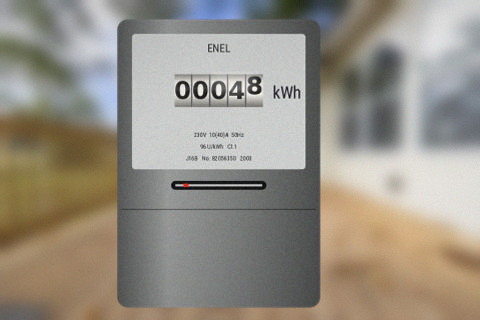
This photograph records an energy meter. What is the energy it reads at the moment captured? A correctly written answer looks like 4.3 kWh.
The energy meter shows 48 kWh
